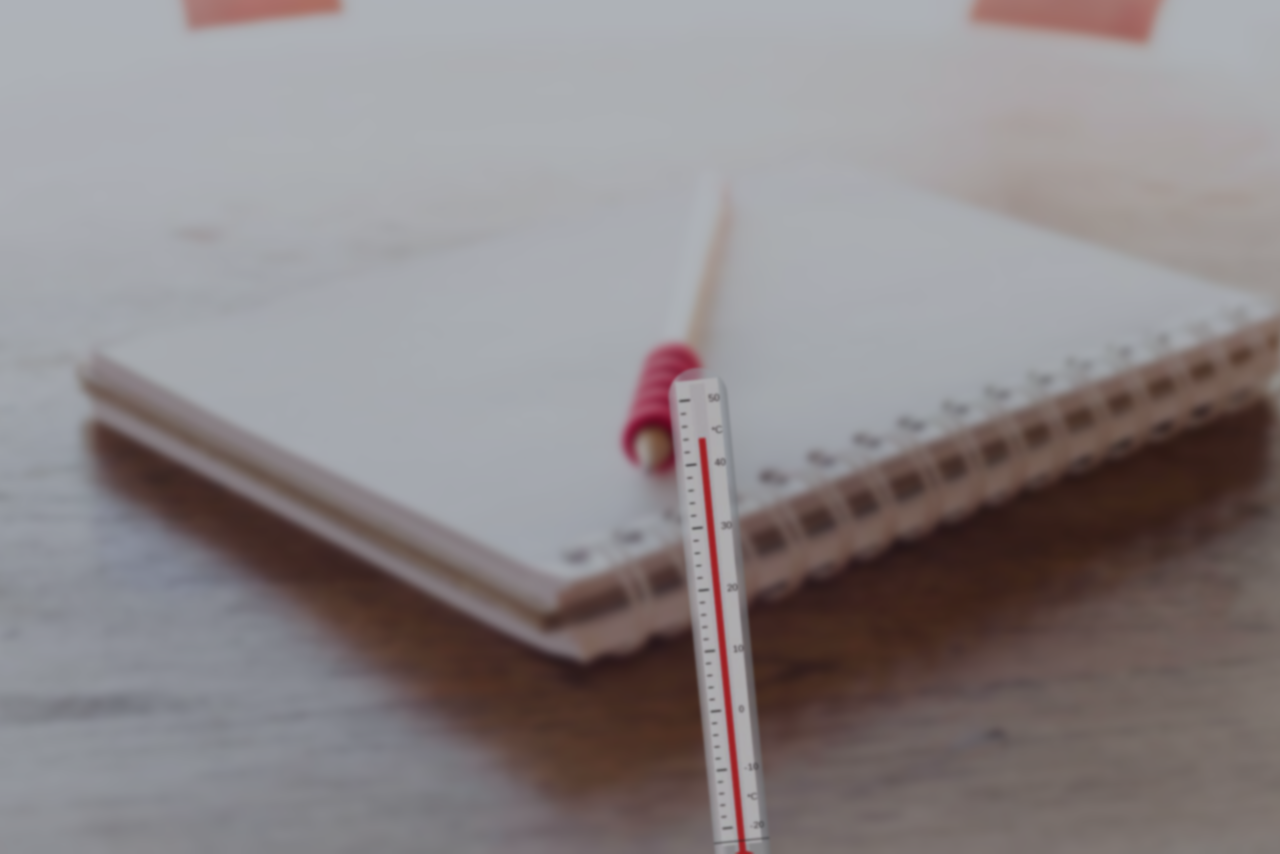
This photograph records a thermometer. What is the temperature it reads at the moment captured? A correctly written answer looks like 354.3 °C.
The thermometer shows 44 °C
